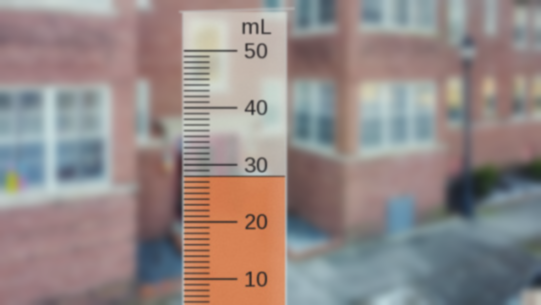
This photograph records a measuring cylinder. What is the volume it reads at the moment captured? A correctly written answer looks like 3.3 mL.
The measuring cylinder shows 28 mL
